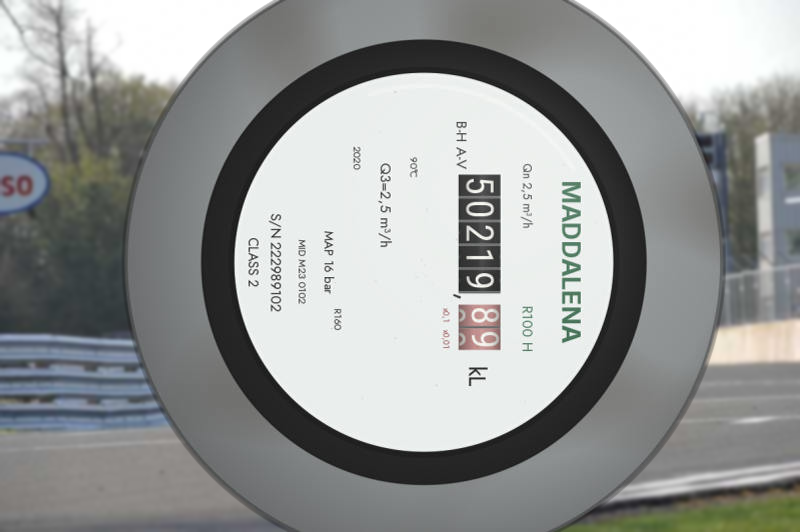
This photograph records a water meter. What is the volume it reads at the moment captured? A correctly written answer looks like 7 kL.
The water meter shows 50219.89 kL
